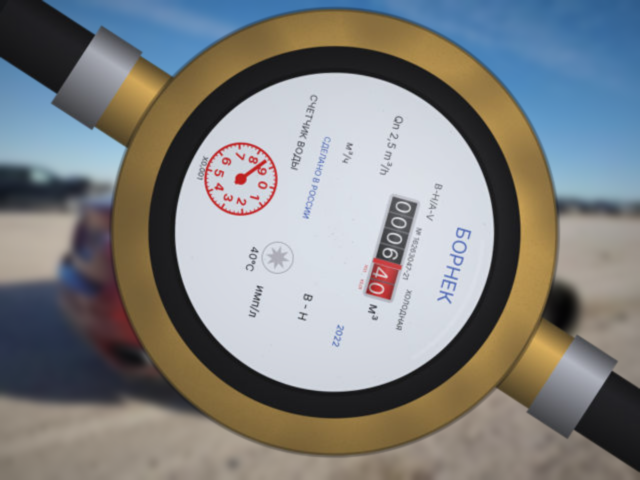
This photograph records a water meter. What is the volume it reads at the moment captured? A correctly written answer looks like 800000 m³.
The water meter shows 6.398 m³
